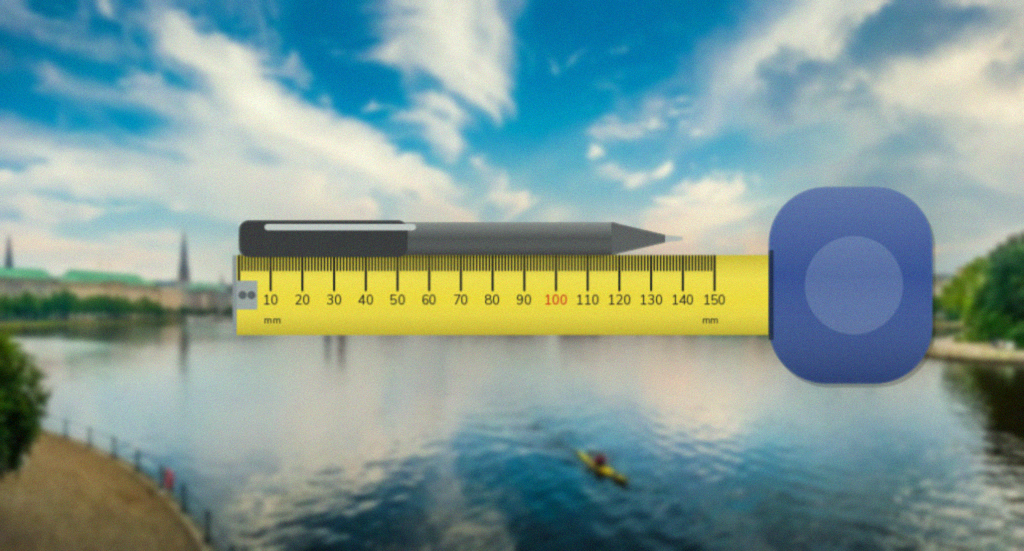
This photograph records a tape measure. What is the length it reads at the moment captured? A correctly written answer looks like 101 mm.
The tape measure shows 140 mm
